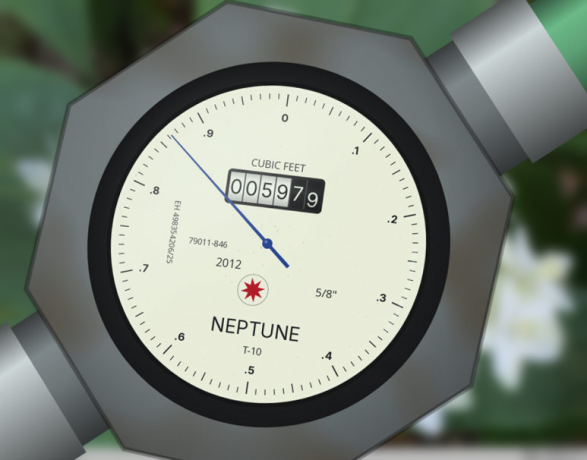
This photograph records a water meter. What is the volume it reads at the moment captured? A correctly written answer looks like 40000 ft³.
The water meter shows 5978.86 ft³
